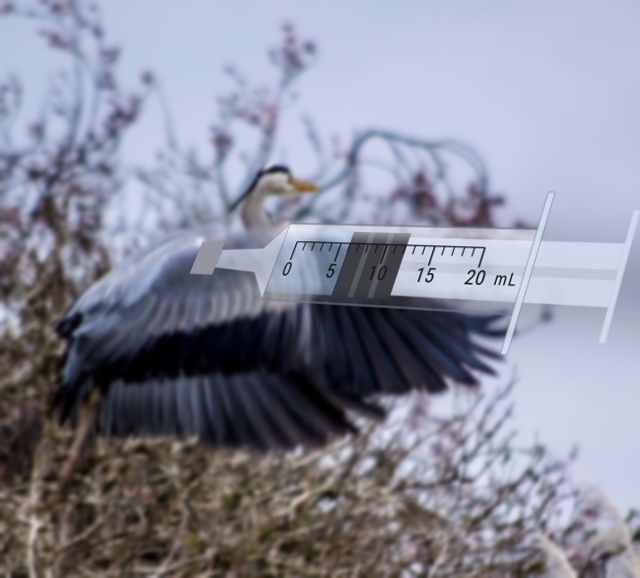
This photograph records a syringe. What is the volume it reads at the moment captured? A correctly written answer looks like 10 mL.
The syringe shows 6 mL
